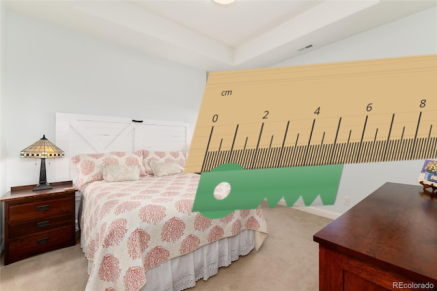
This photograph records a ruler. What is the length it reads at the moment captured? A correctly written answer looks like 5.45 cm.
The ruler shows 5.5 cm
